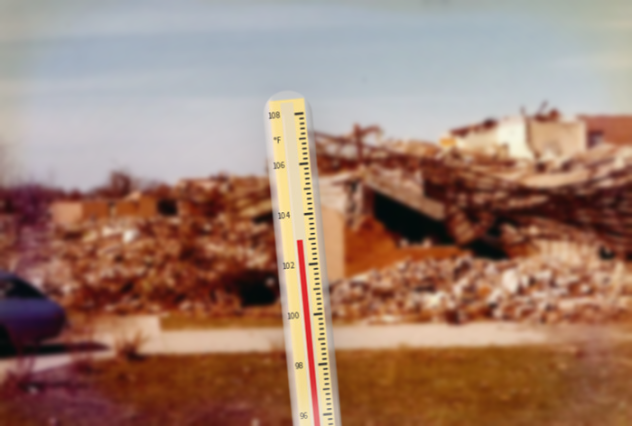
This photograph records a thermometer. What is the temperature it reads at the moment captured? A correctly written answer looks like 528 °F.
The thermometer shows 103 °F
